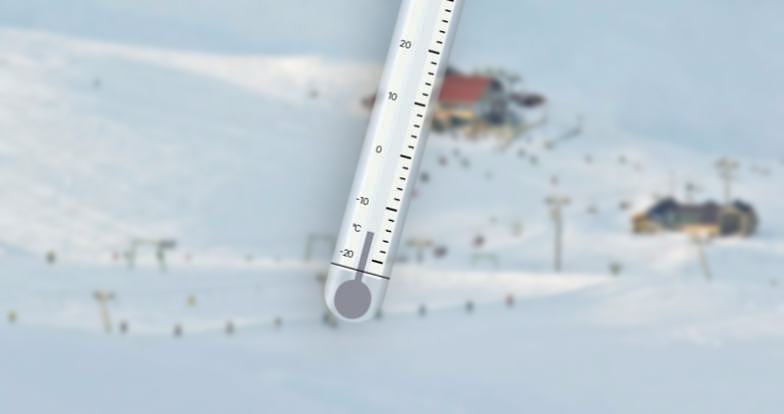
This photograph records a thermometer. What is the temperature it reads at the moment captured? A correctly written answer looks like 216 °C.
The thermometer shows -15 °C
